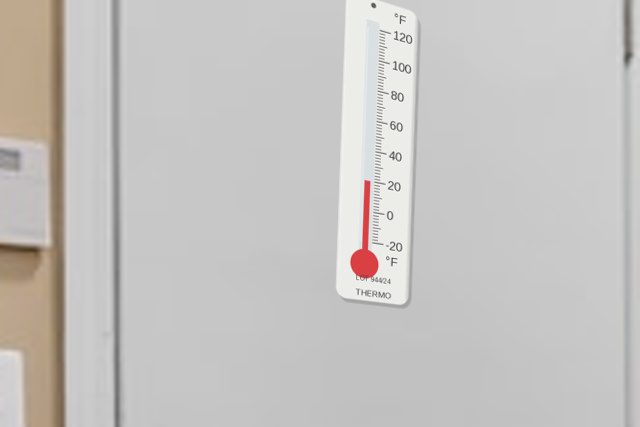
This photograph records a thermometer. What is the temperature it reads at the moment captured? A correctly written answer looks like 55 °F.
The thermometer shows 20 °F
